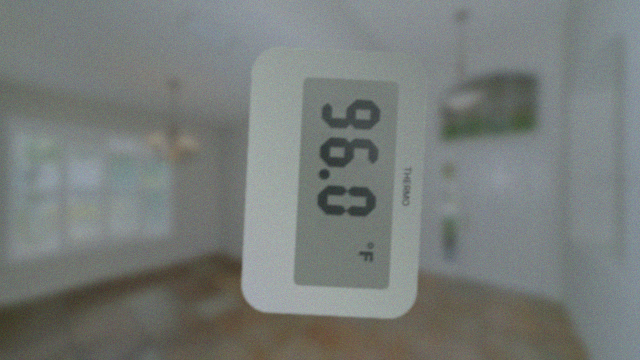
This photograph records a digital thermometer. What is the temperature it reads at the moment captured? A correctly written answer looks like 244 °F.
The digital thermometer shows 96.0 °F
